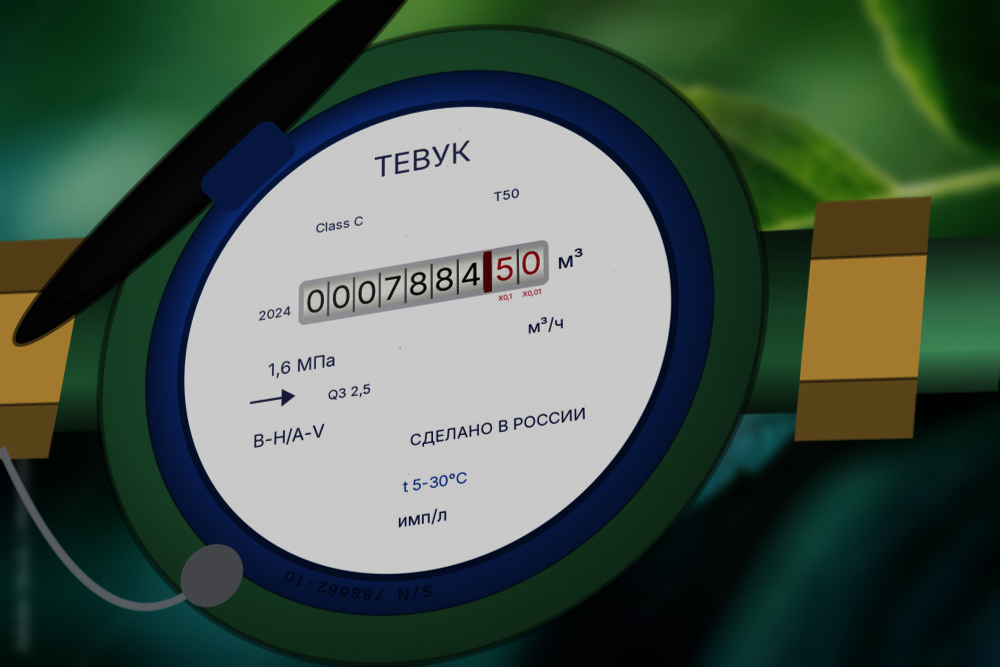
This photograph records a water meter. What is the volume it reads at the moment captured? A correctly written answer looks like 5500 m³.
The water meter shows 7884.50 m³
